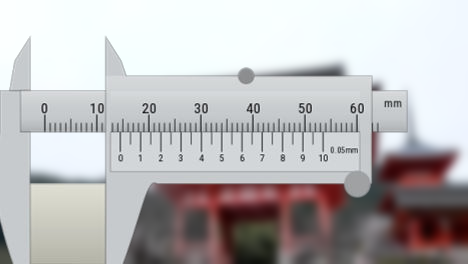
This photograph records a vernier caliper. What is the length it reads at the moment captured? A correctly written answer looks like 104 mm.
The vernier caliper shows 14.5 mm
